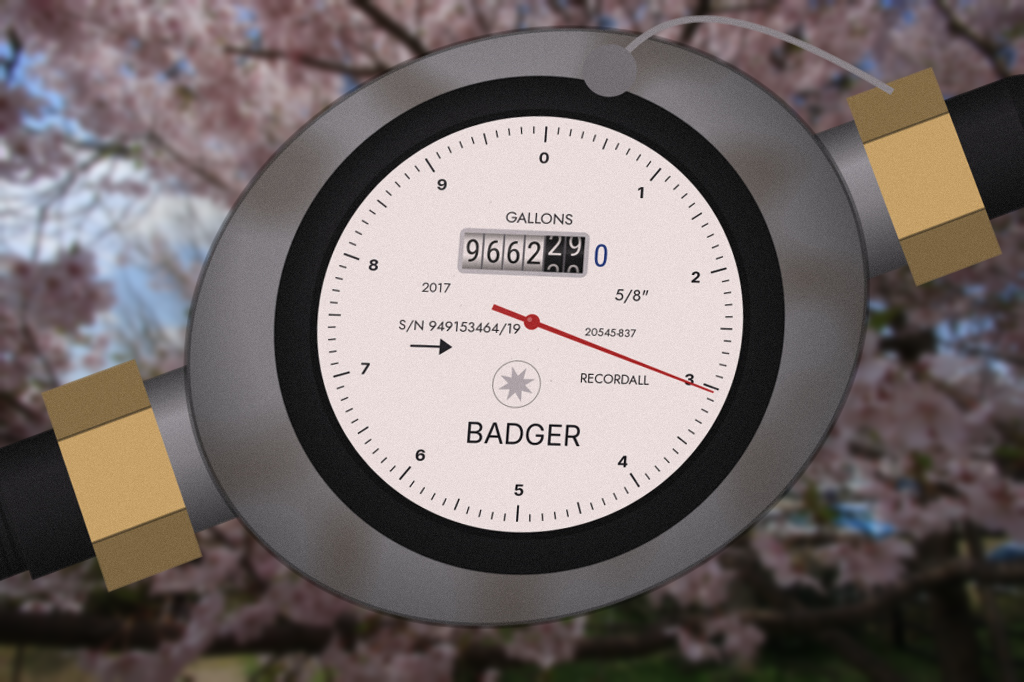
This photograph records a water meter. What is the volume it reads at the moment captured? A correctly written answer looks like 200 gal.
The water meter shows 9662293.0 gal
